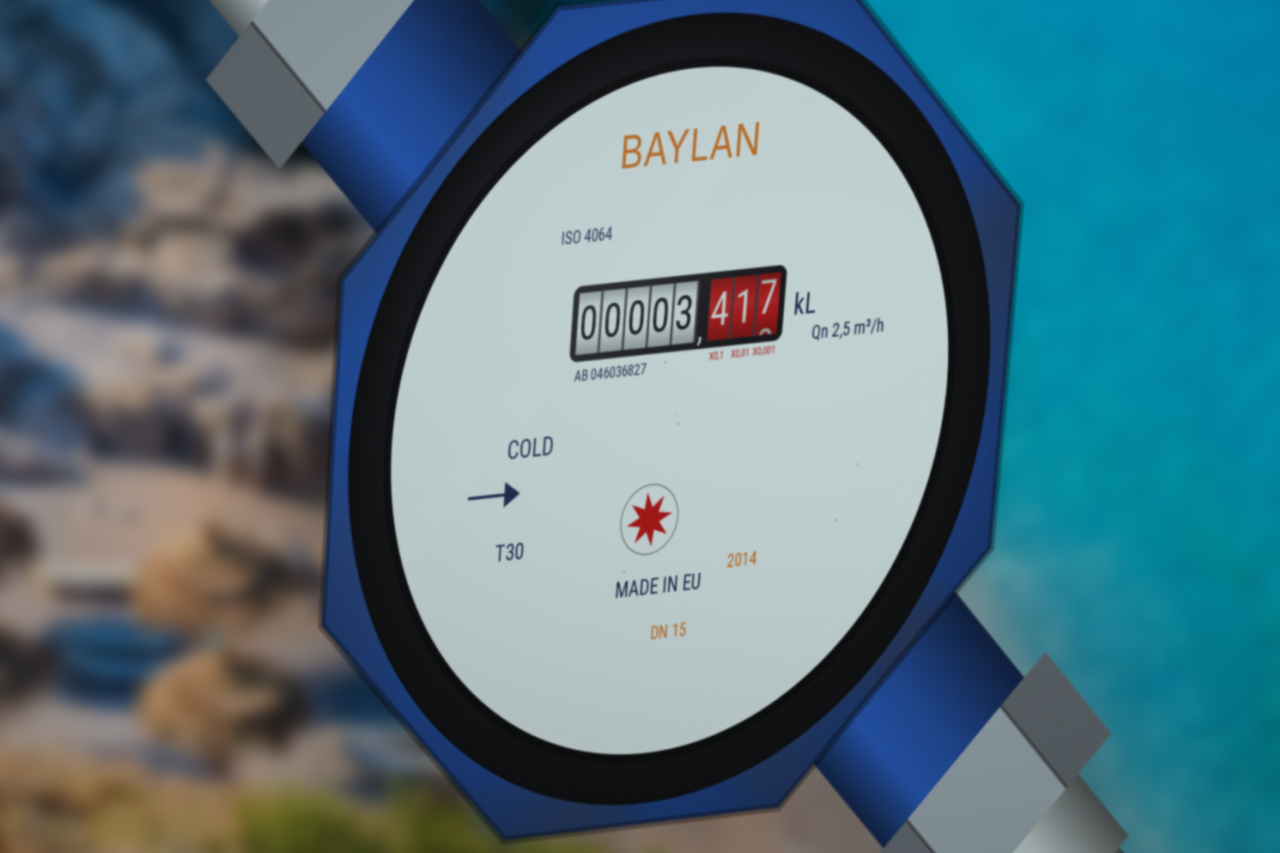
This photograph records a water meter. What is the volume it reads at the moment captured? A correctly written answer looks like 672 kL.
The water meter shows 3.417 kL
